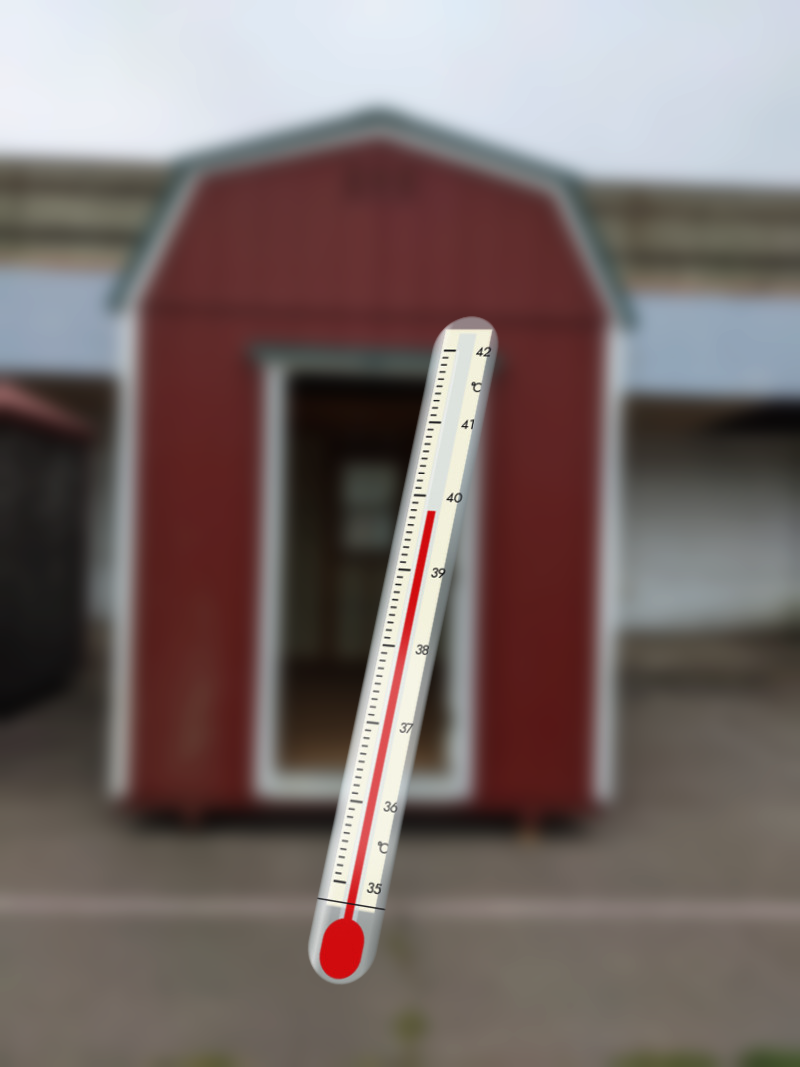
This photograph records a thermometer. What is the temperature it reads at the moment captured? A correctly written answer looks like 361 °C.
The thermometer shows 39.8 °C
